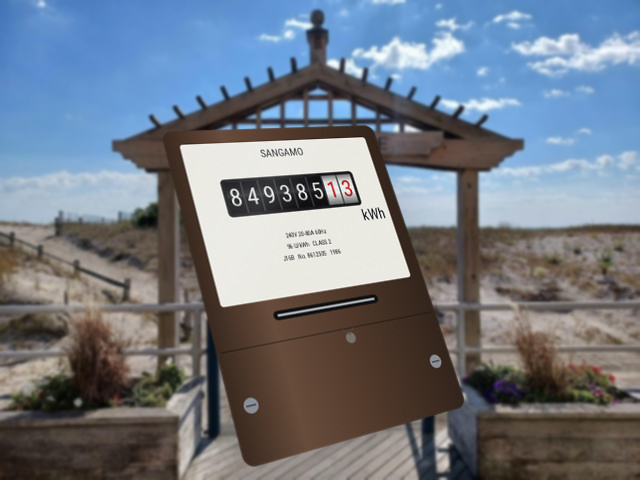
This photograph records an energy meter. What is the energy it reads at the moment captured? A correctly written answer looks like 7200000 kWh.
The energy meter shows 849385.13 kWh
